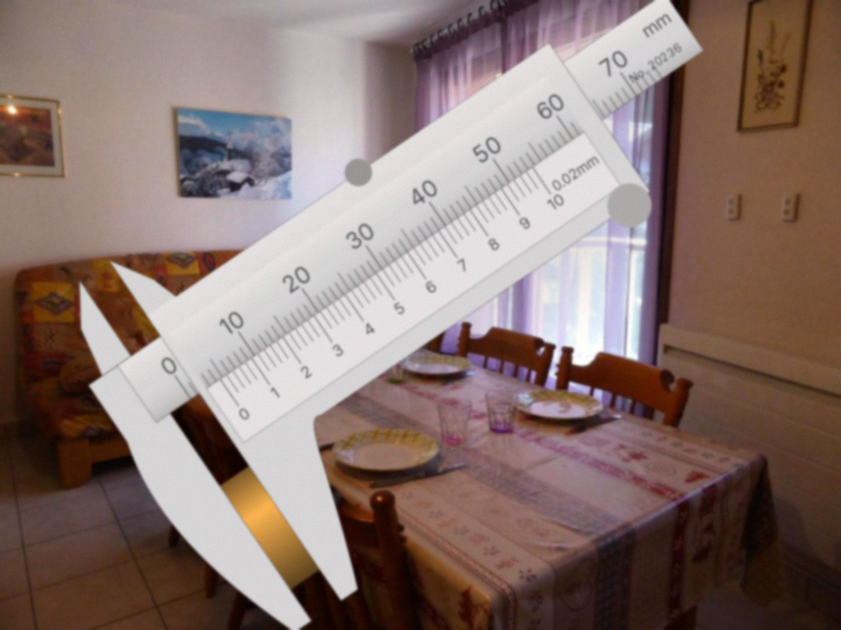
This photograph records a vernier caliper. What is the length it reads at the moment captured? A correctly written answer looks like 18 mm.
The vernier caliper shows 4.6 mm
